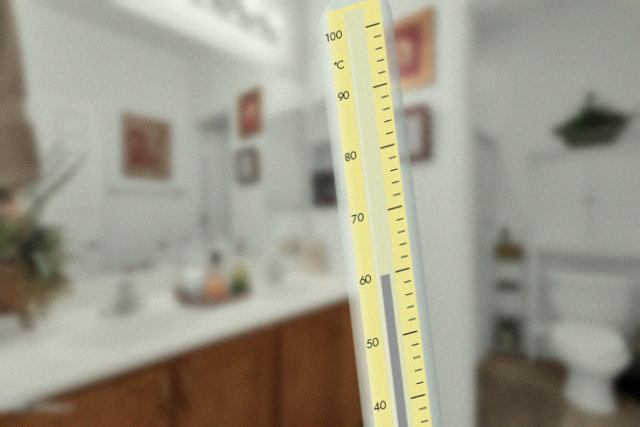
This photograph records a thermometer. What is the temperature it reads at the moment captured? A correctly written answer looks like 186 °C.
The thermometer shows 60 °C
